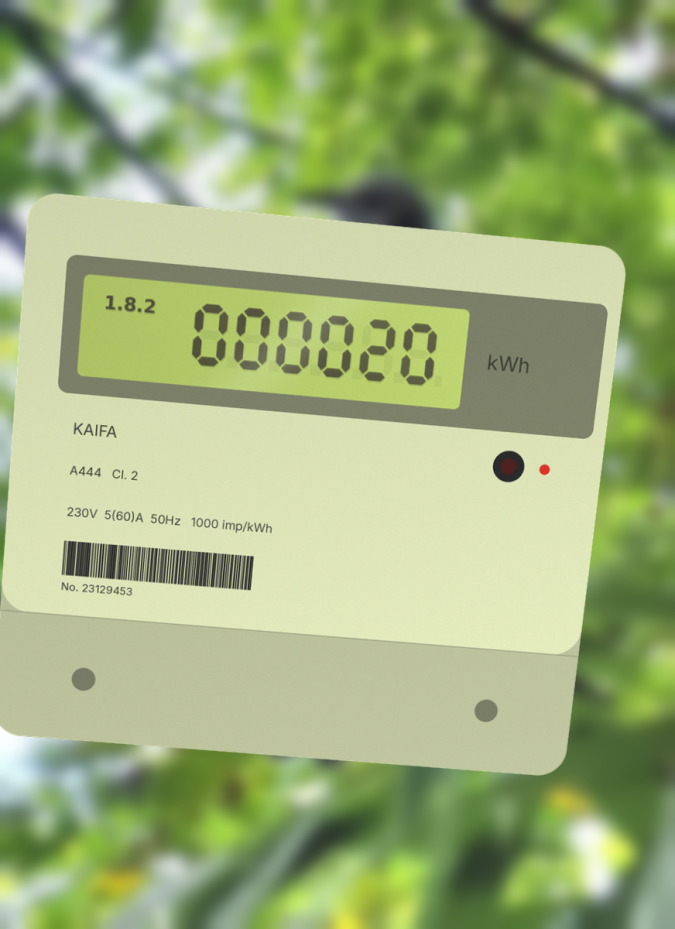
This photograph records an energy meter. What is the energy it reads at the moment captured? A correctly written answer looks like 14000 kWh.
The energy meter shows 20 kWh
